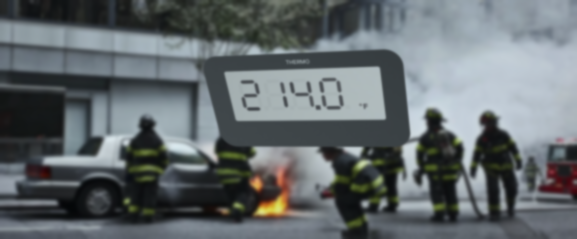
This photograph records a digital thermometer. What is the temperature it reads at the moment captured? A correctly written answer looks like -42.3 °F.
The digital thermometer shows 214.0 °F
